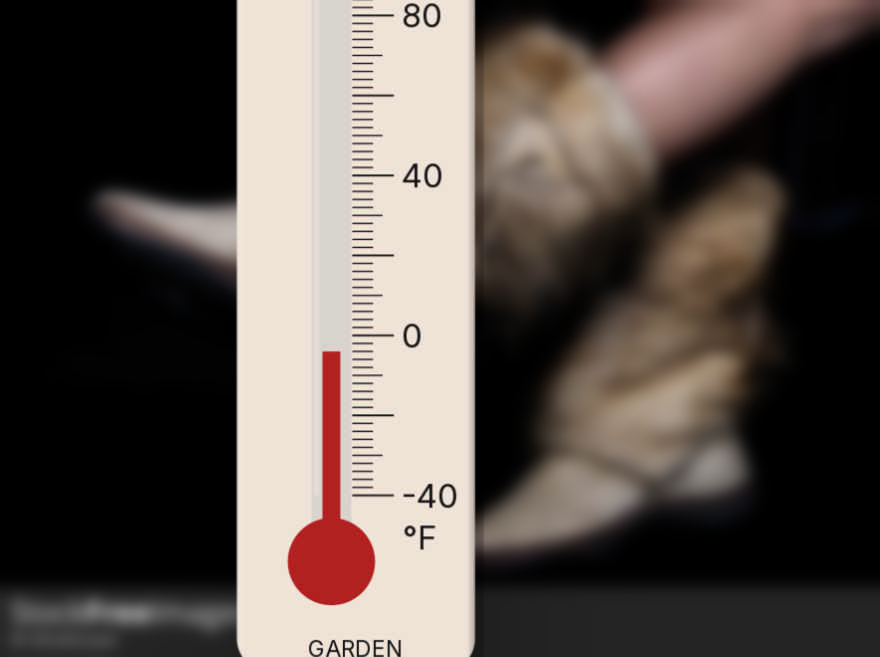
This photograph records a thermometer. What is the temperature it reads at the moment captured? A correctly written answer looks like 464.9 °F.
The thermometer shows -4 °F
